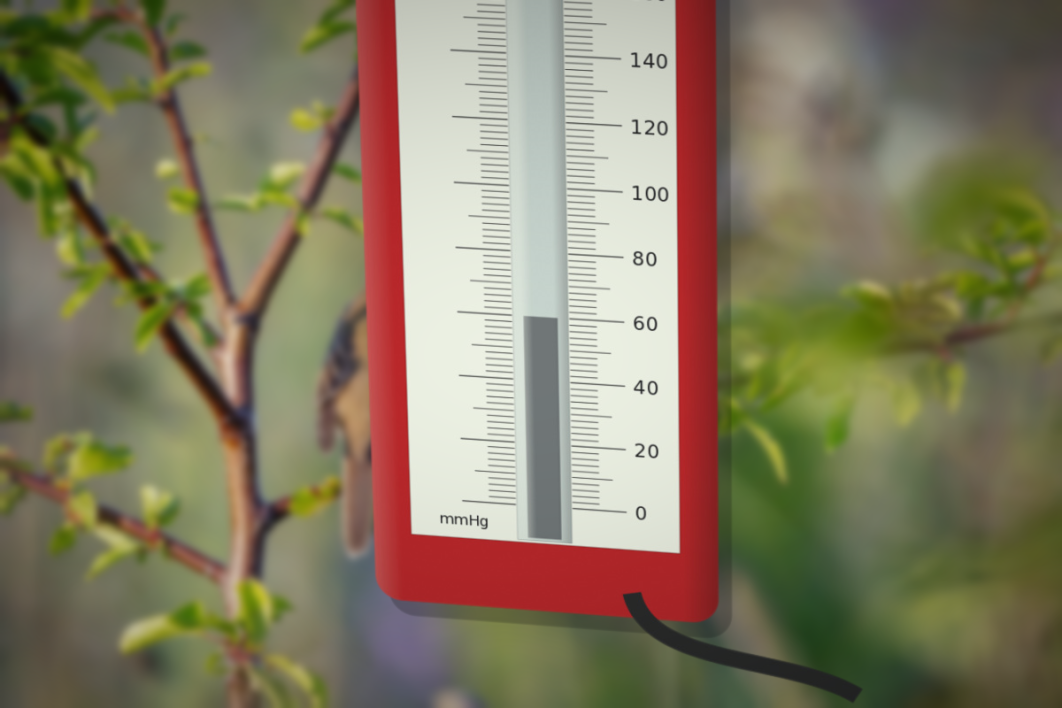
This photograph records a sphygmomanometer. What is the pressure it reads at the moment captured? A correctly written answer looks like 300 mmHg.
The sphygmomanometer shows 60 mmHg
